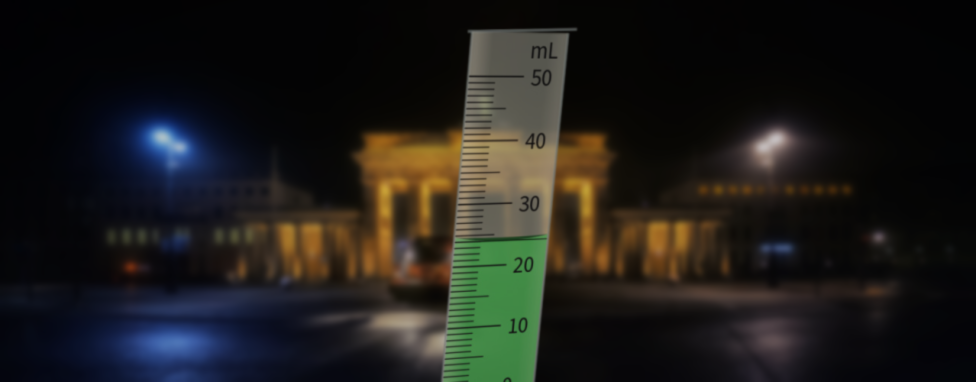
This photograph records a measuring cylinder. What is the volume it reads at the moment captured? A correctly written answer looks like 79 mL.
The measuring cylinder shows 24 mL
